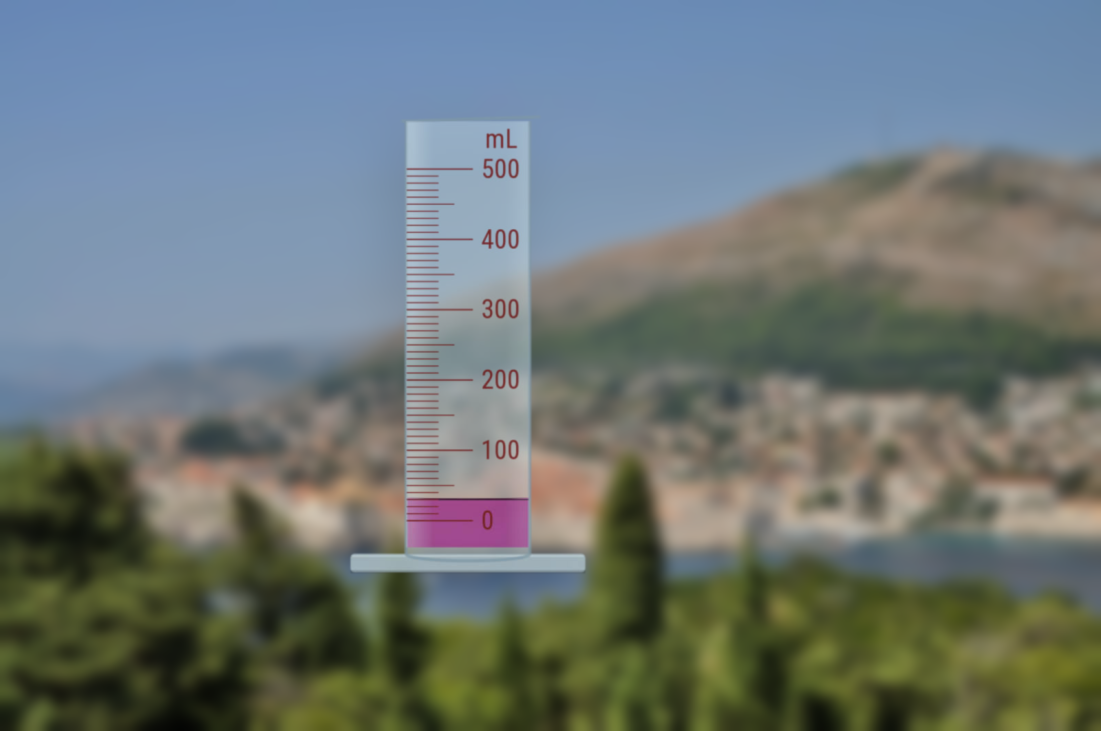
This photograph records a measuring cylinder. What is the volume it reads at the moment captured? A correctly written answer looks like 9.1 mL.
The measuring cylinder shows 30 mL
